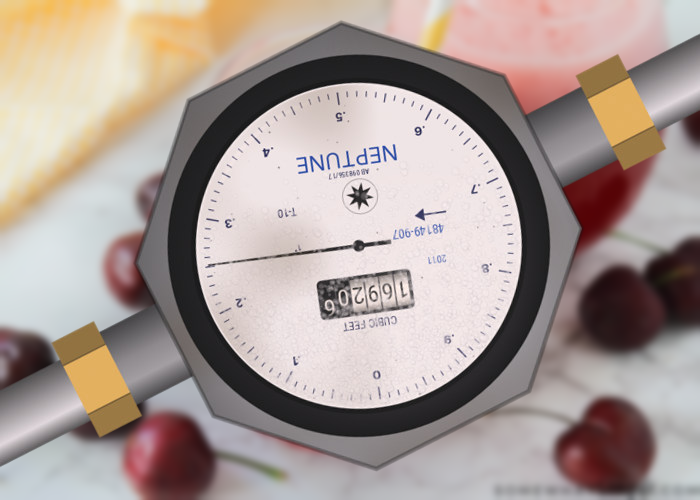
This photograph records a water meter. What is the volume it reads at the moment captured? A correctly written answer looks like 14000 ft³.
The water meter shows 169206.25 ft³
